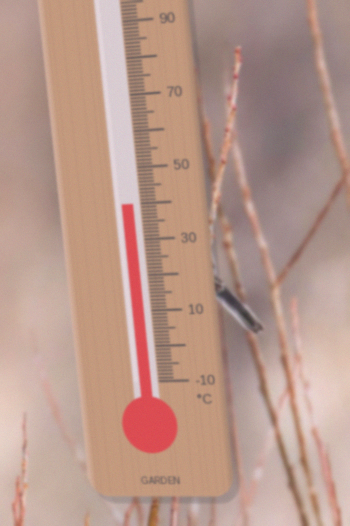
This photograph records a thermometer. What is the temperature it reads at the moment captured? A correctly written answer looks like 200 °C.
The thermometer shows 40 °C
